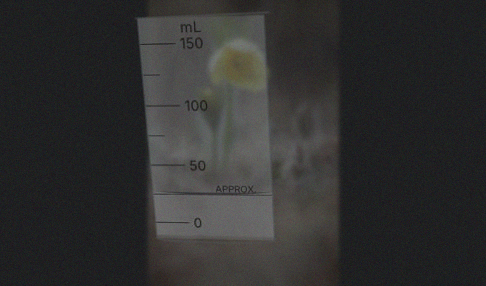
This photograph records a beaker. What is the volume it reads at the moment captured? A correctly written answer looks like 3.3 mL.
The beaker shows 25 mL
